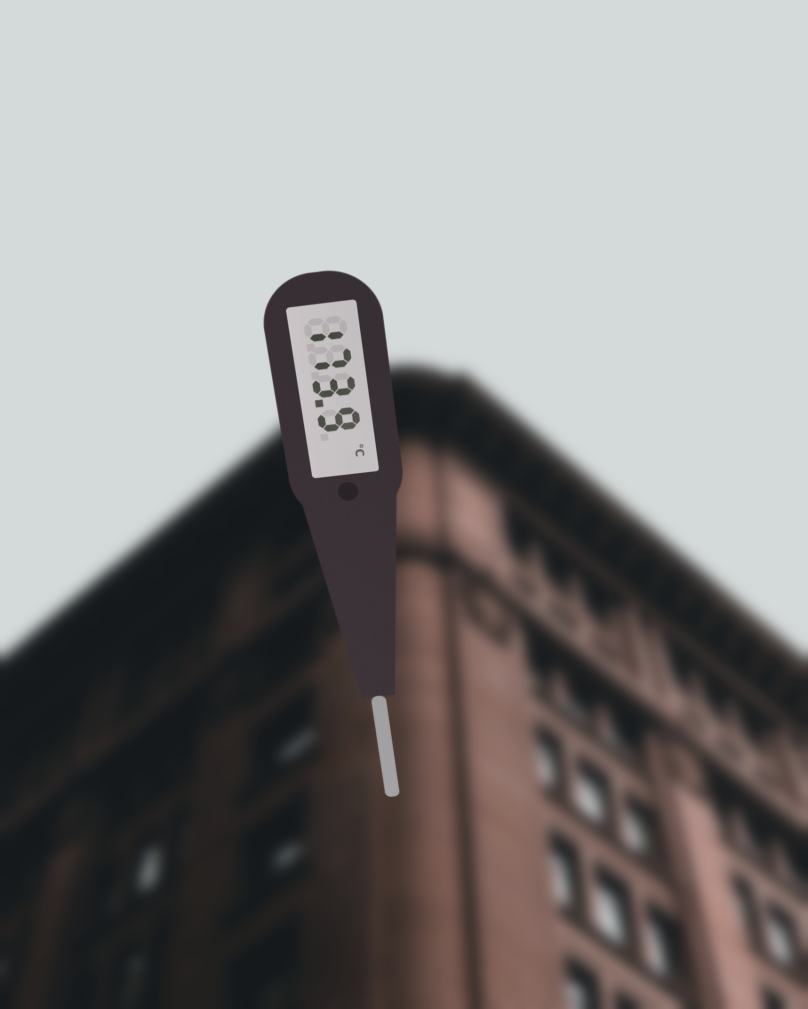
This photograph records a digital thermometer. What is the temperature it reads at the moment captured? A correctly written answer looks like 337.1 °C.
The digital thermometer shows 173.9 °C
